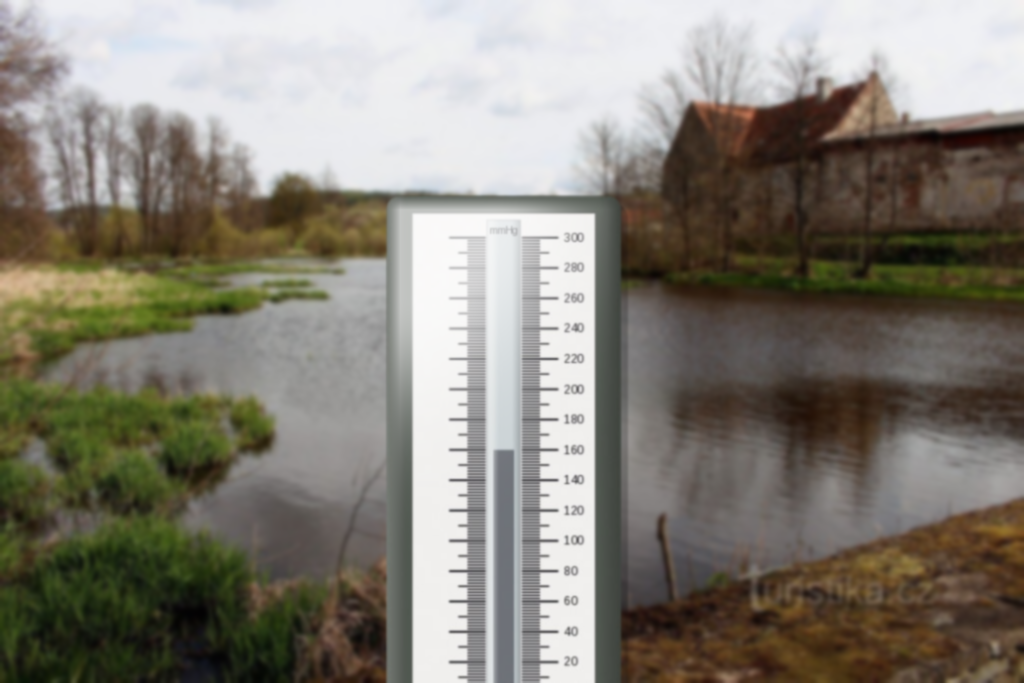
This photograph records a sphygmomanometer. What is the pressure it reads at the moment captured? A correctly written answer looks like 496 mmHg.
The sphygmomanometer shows 160 mmHg
